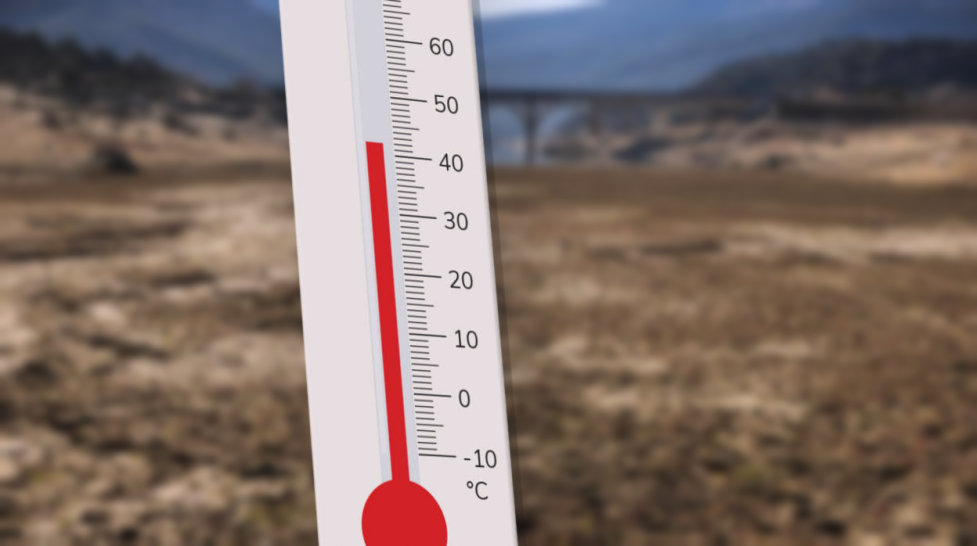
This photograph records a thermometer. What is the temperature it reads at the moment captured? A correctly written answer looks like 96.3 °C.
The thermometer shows 42 °C
